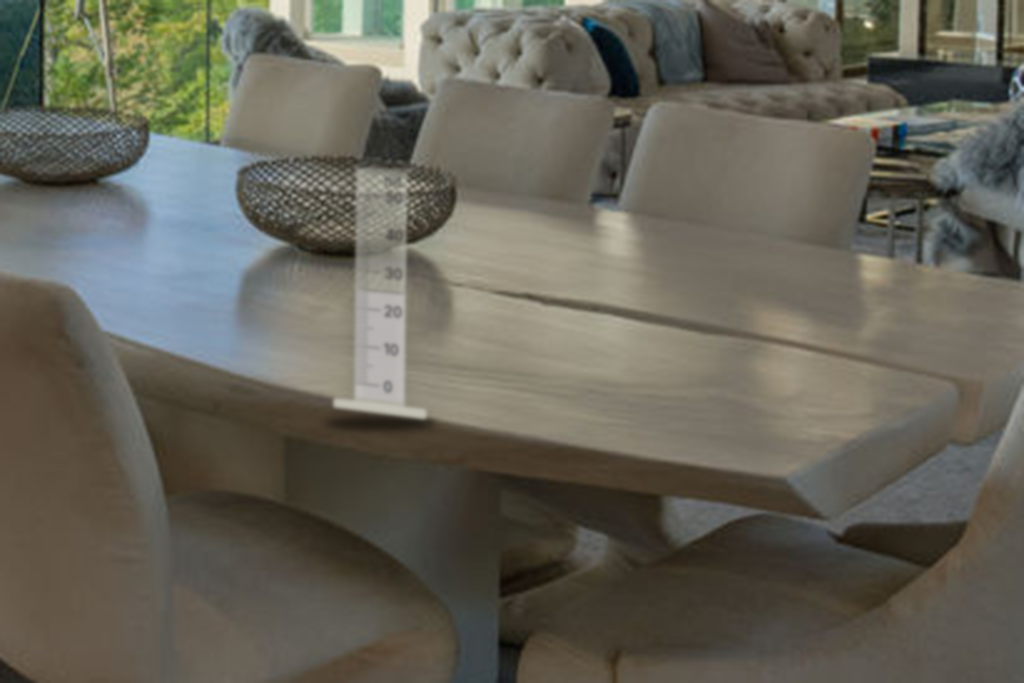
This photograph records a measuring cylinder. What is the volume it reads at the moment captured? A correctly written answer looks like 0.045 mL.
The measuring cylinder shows 25 mL
